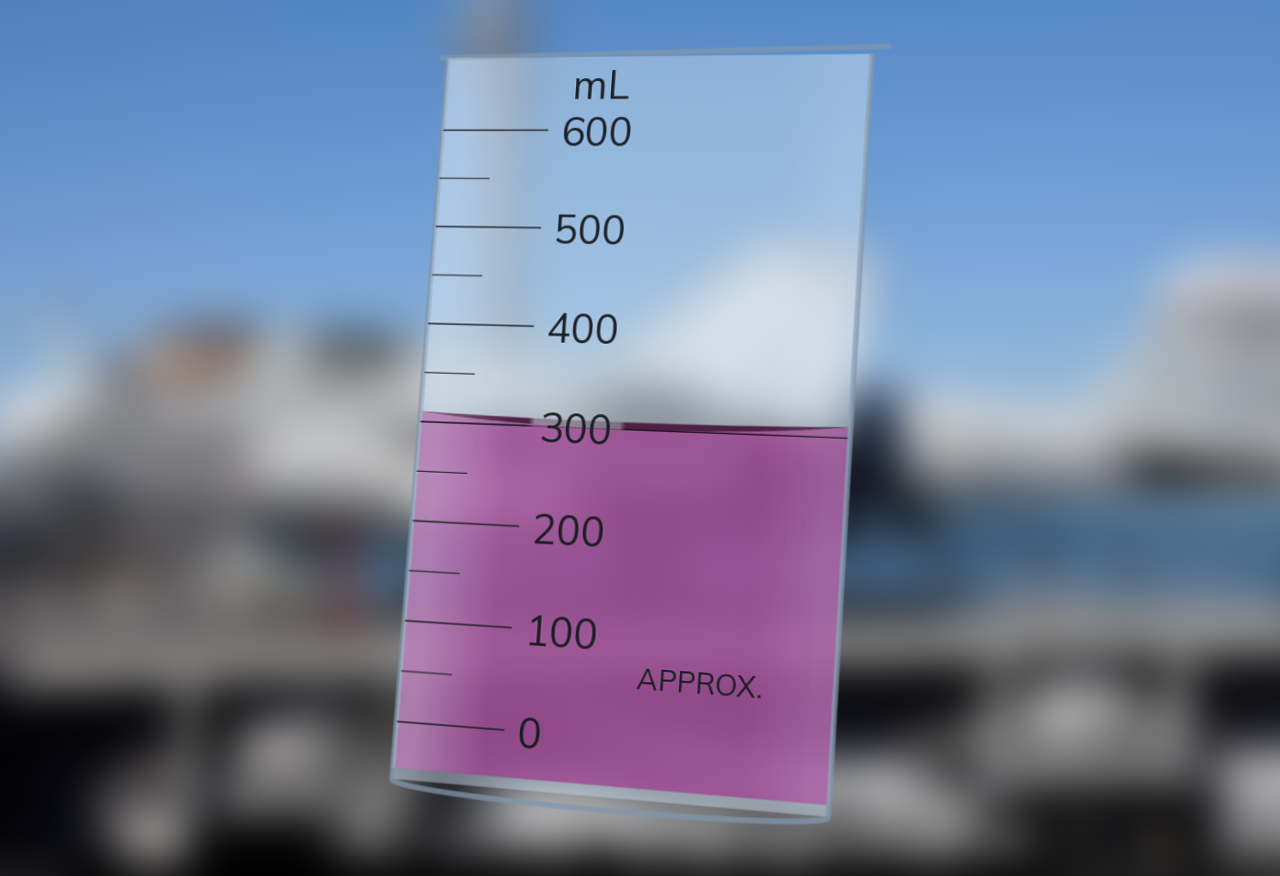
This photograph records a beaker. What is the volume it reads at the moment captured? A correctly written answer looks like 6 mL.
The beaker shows 300 mL
